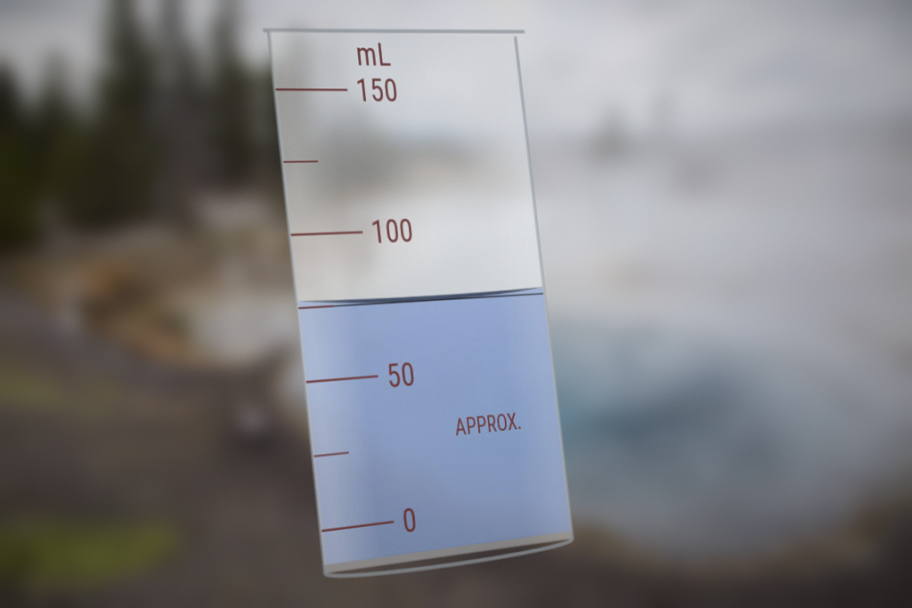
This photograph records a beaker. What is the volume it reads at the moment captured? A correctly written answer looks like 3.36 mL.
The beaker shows 75 mL
